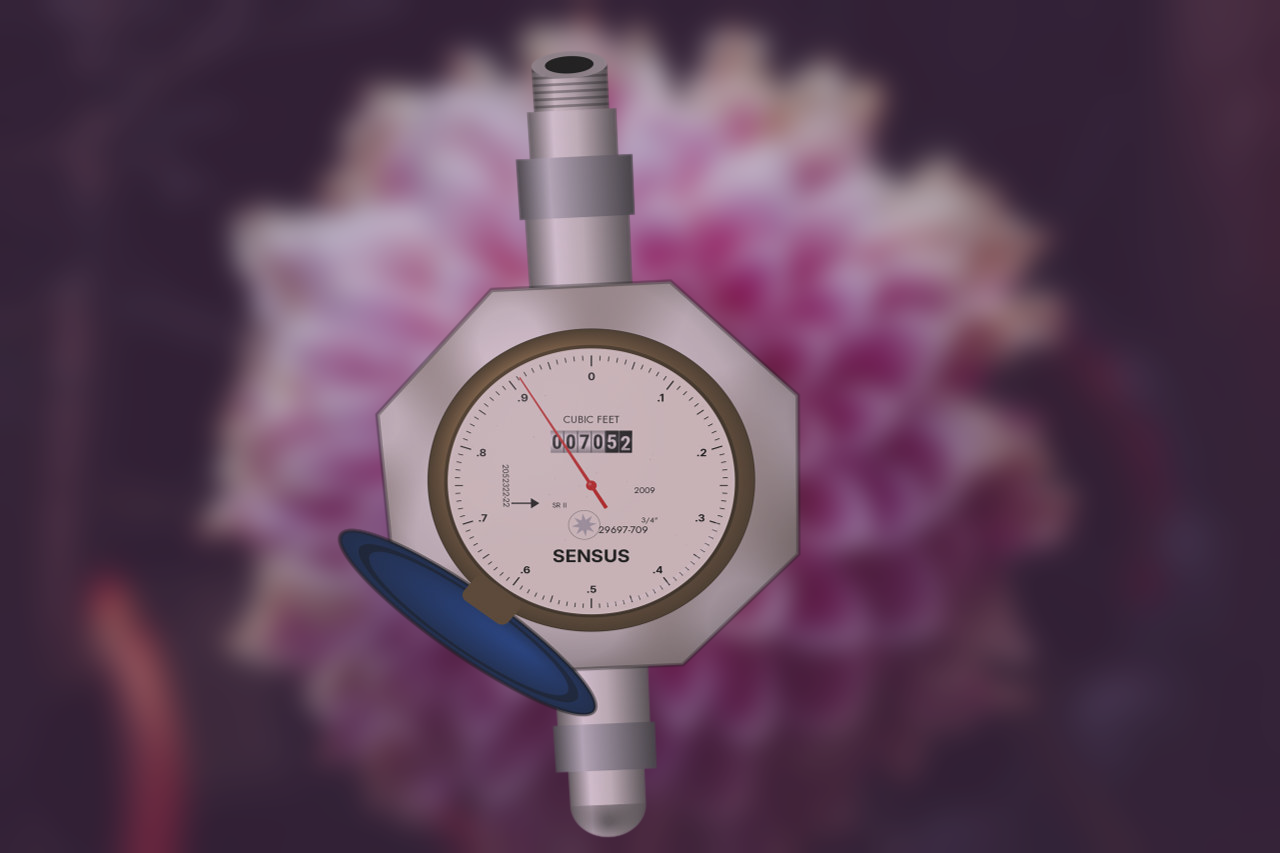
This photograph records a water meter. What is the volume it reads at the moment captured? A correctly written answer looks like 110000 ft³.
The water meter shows 7051.91 ft³
